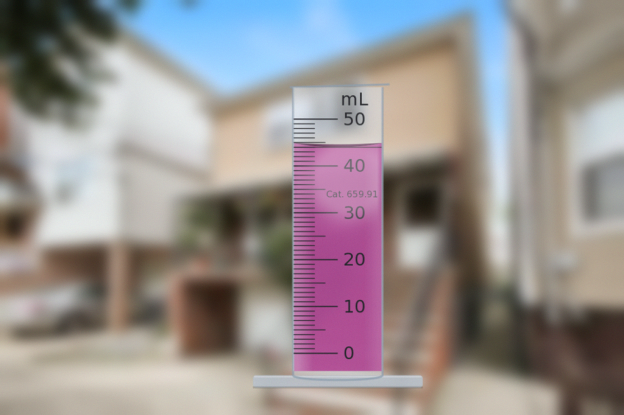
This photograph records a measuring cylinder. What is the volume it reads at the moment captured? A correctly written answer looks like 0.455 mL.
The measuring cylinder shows 44 mL
